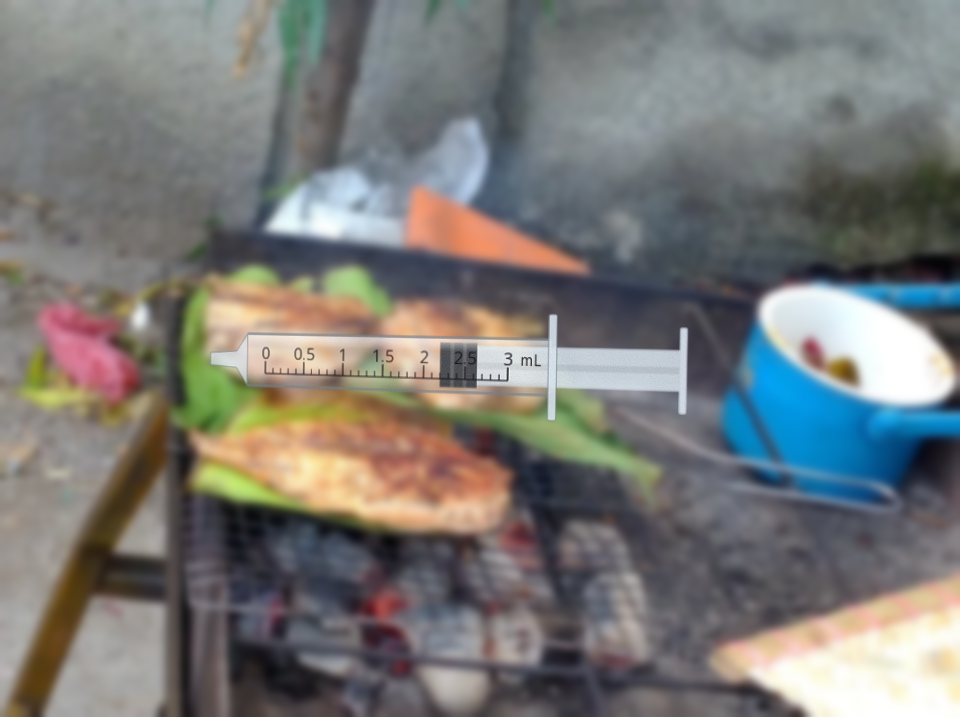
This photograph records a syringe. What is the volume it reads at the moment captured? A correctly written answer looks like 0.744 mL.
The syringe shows 2.2 mL
